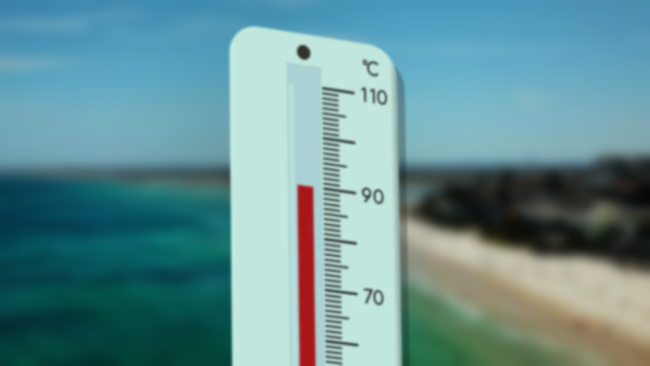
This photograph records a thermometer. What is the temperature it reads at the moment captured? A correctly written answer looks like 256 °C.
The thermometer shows 90 °C
